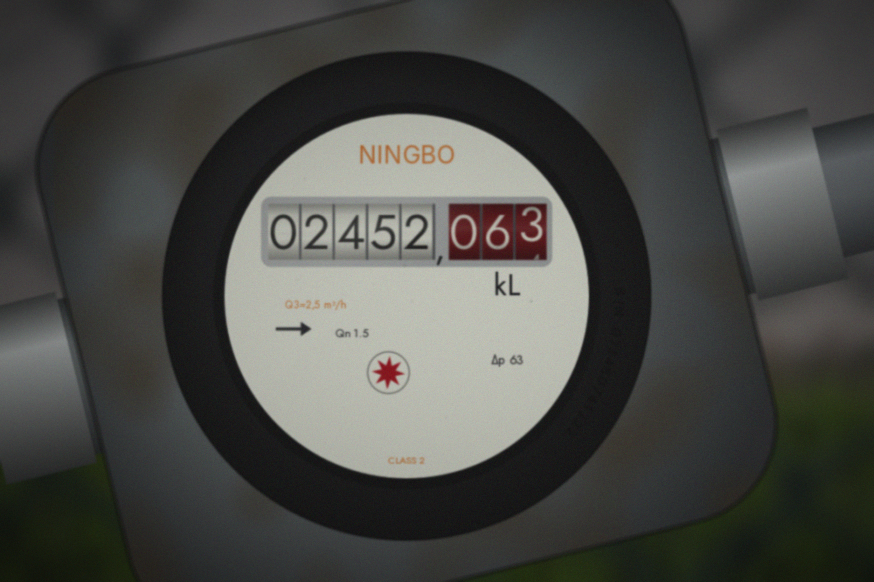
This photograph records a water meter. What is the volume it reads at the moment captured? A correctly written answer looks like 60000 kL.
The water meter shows 2452.063 kL
